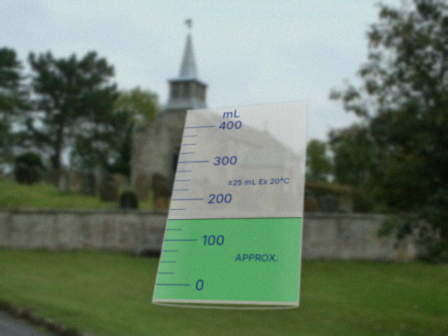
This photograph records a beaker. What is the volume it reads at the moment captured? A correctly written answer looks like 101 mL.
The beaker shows 150 mL
